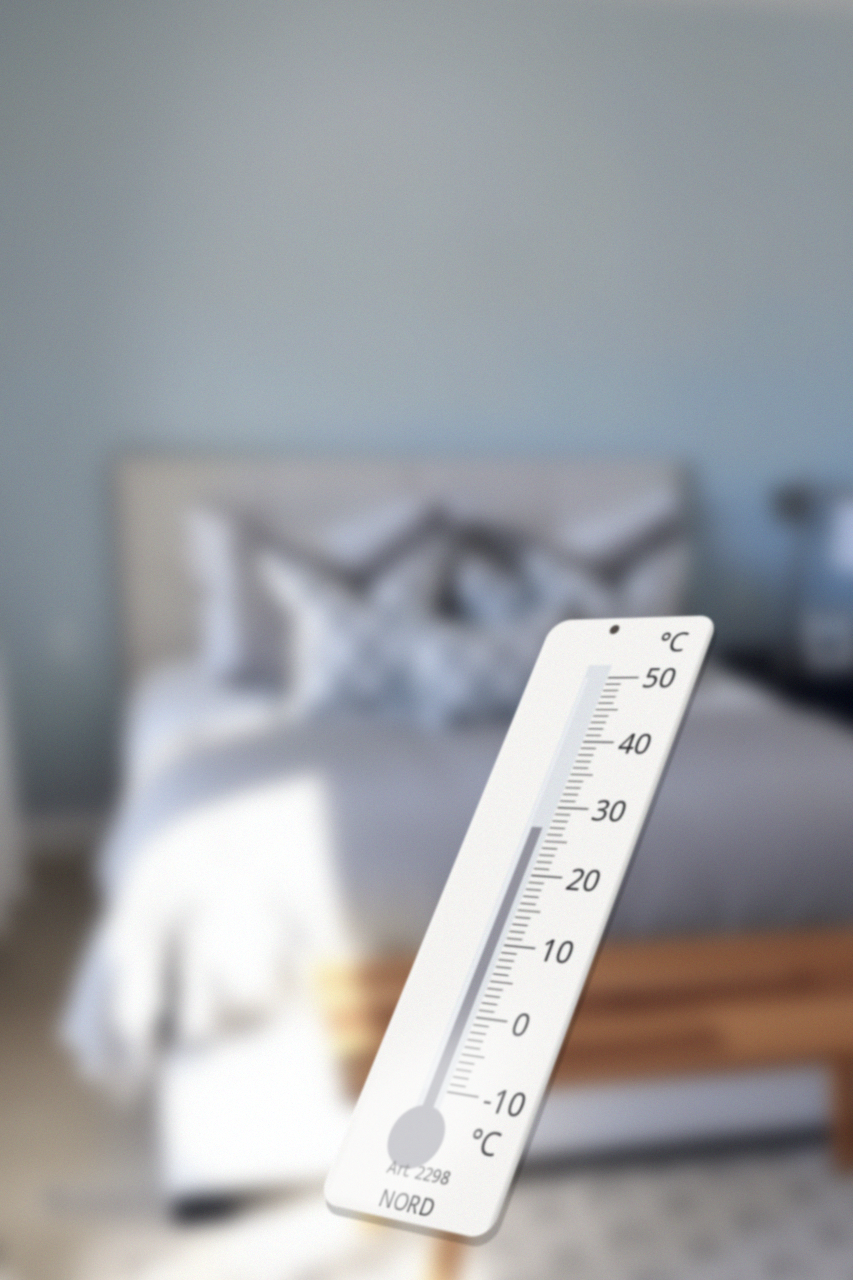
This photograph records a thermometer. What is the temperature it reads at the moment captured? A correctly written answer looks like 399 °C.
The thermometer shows 27 °C
